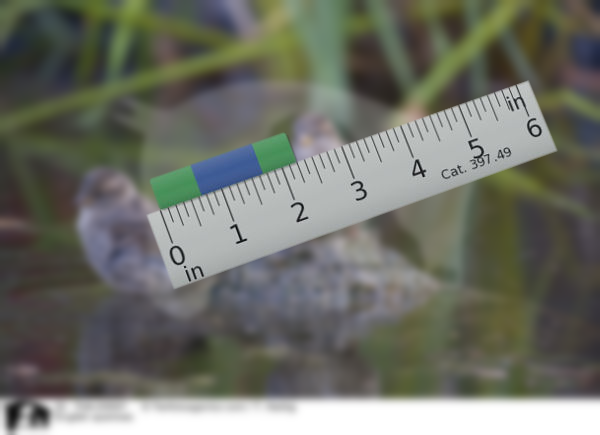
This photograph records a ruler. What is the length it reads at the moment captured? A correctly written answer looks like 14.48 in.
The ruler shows 2.25 in
